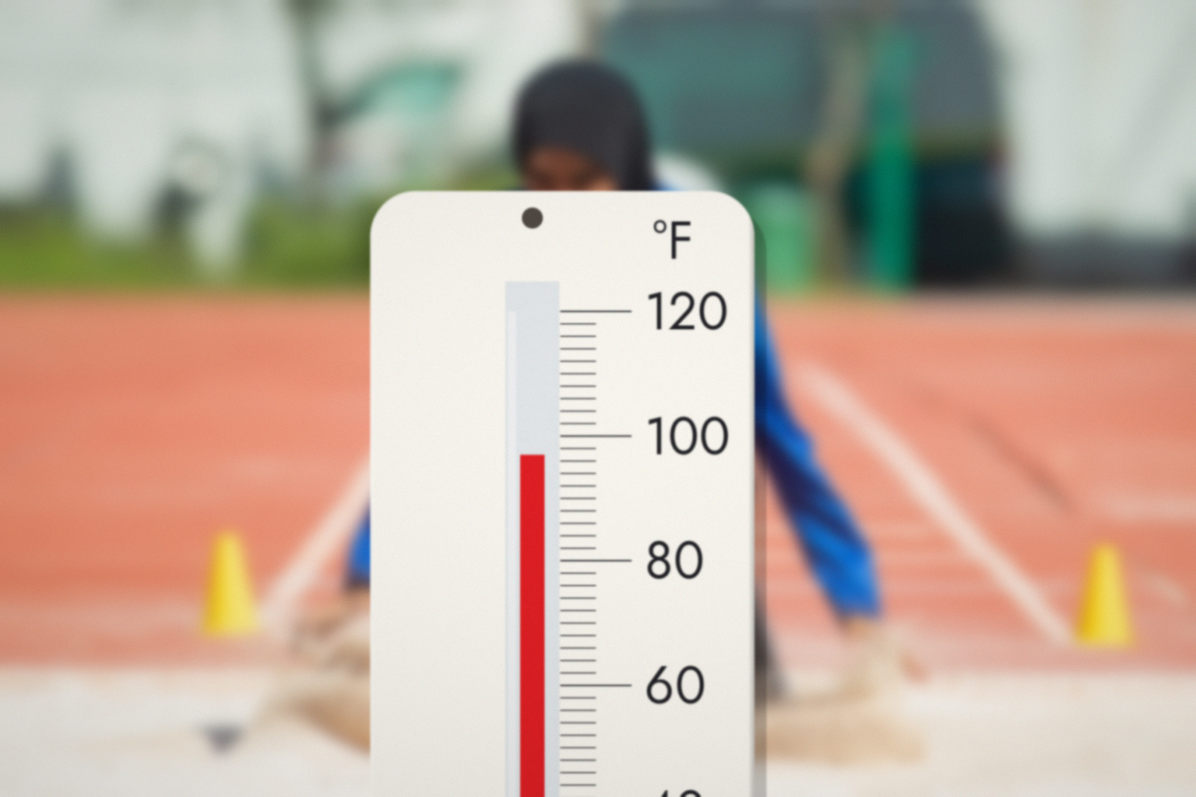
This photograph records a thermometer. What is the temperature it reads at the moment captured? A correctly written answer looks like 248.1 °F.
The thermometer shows 97 °F
